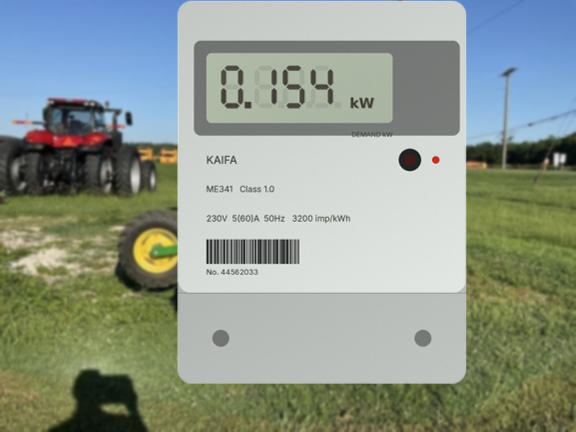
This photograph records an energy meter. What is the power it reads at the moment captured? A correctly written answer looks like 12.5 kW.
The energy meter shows 0.154 kW
